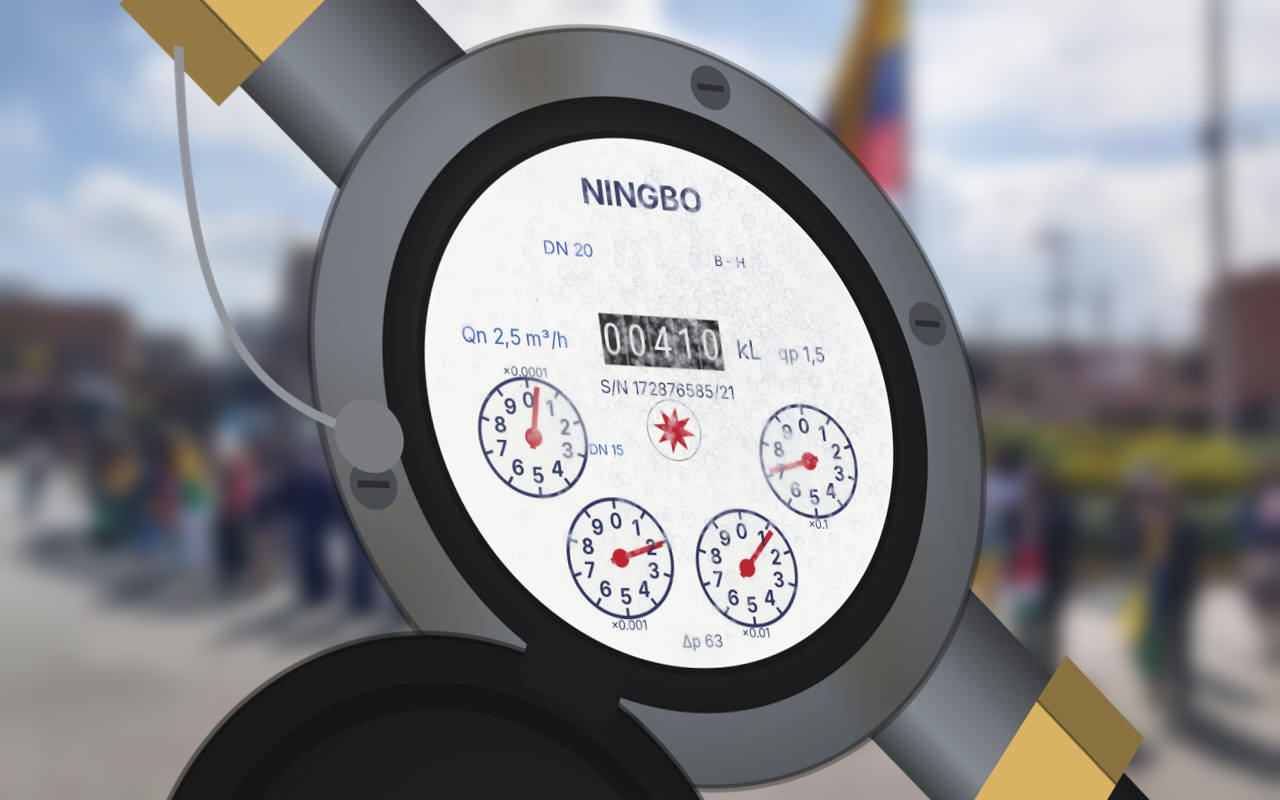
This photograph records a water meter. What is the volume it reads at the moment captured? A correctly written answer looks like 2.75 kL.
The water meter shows 410.7120 kL
